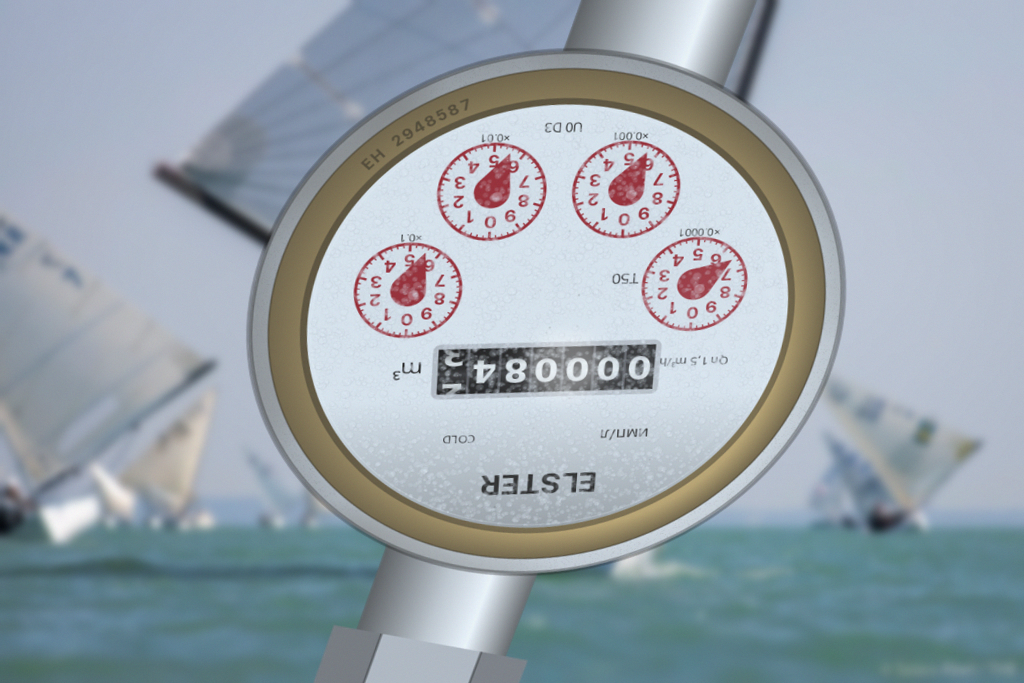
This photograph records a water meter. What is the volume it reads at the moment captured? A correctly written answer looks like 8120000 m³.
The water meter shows 842.5556 m³
